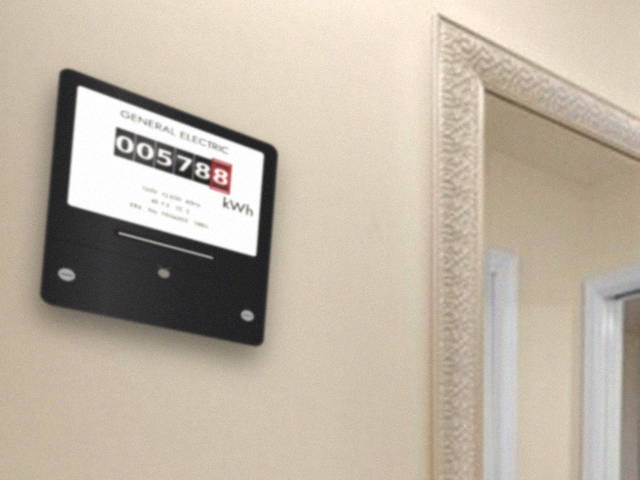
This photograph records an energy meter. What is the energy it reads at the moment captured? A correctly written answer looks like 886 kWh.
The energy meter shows 578.8 kWh
